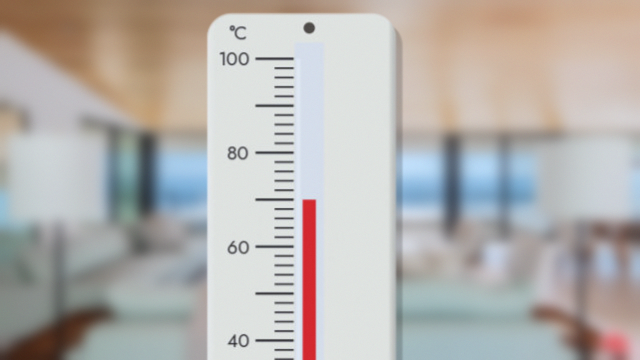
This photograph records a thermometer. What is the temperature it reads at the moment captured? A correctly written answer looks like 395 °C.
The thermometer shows 70 °C
